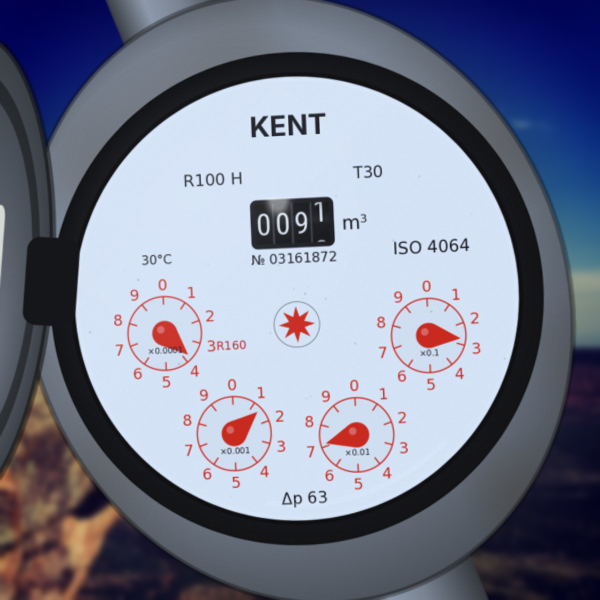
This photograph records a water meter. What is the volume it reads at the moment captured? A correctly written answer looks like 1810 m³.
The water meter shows 91.2713 m³
